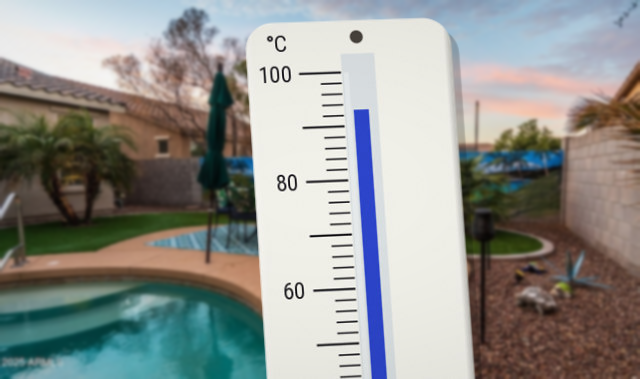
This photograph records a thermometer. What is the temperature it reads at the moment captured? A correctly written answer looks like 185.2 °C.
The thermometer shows 93 °C
